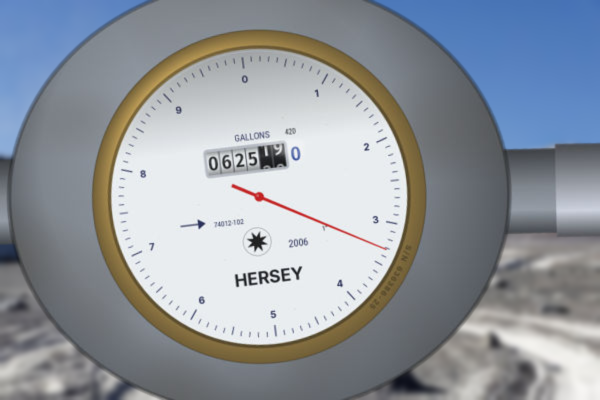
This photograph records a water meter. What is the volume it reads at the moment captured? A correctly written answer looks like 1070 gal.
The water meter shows 625193.3 gal
